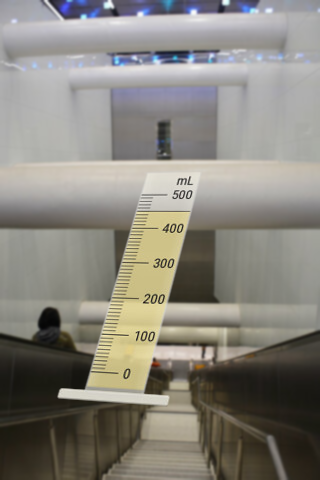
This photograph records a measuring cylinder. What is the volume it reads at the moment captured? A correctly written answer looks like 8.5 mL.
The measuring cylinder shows 450 mL
